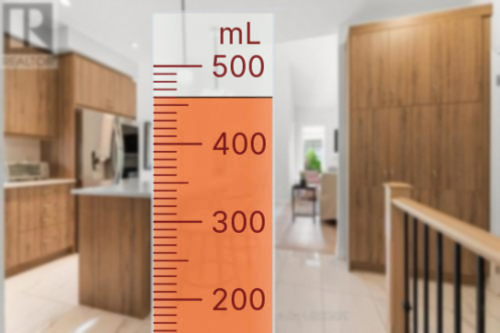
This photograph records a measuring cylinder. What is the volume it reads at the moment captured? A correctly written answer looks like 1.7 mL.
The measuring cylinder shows 460 mL
